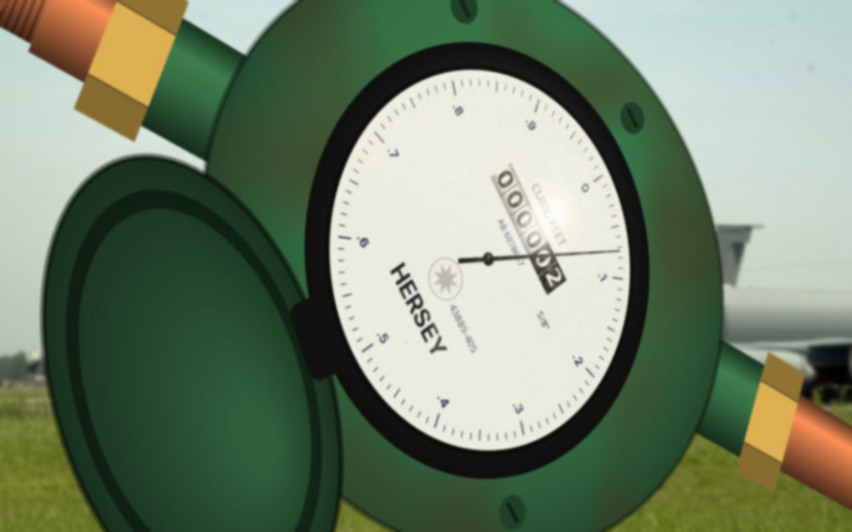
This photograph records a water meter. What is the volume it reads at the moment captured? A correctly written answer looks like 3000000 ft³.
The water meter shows 2.07 ft³
